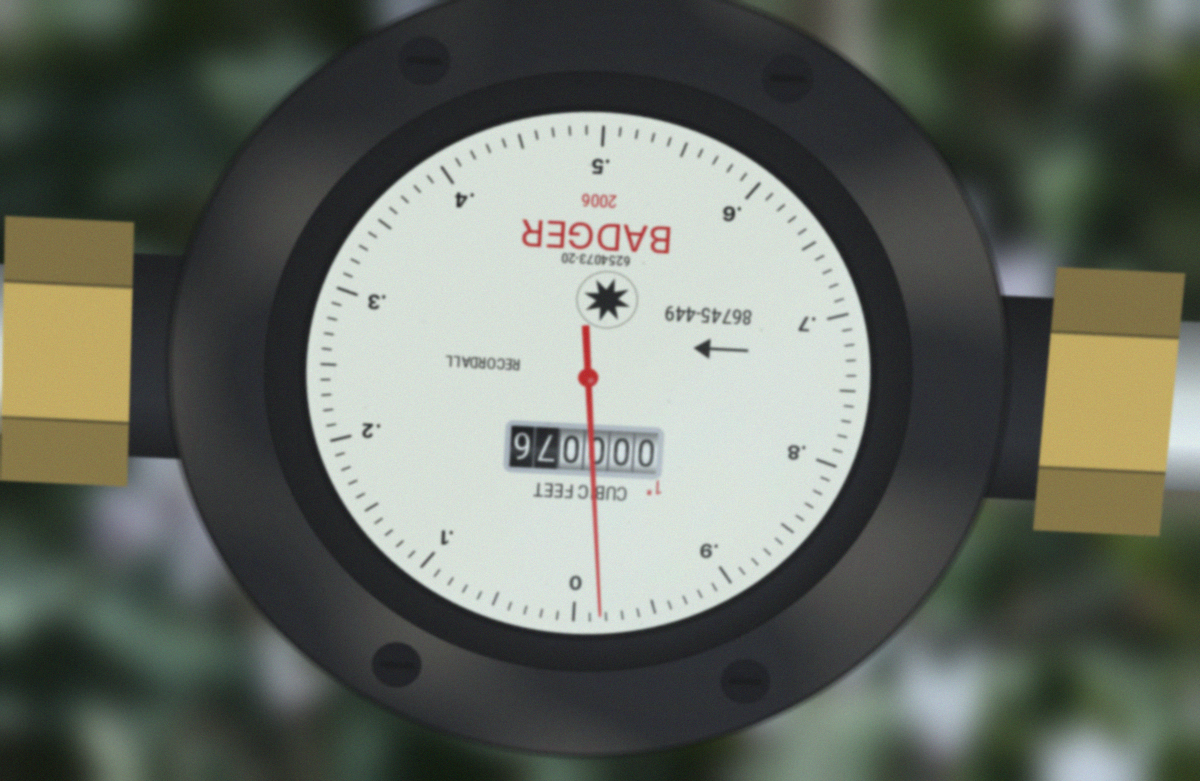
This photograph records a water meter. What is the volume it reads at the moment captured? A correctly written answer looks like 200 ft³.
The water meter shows 75.98 ft³
